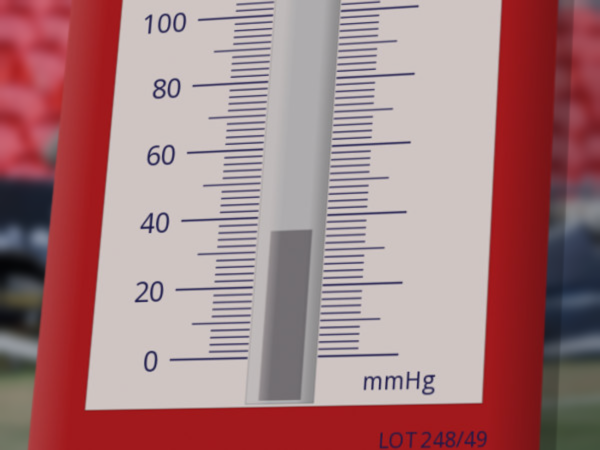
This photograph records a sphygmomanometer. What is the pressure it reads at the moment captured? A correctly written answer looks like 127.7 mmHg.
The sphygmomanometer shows 36 mmHg
